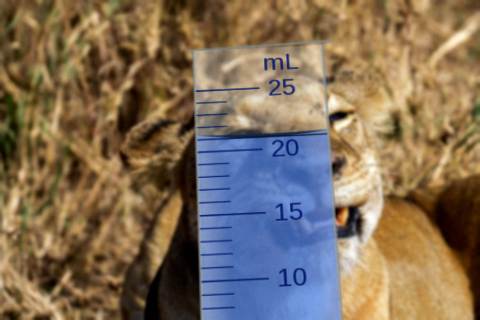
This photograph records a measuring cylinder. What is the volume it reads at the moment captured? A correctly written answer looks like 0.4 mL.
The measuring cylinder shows 21 mL
